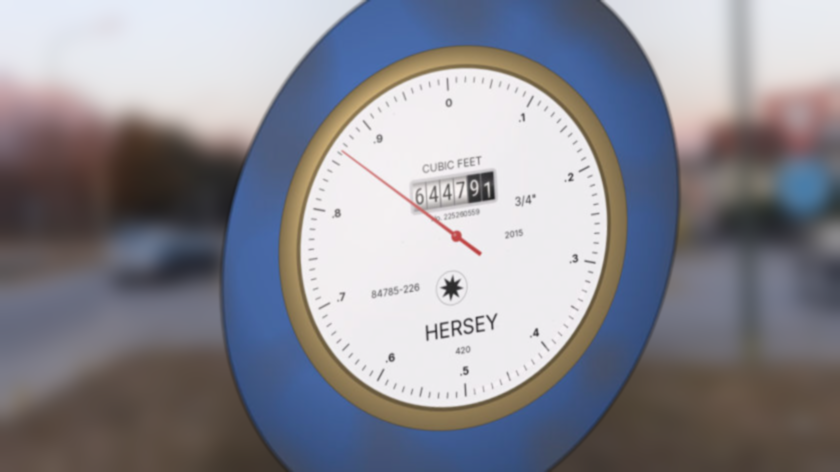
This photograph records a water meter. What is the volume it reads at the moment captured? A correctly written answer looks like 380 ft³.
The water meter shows 644790.86 ft³
